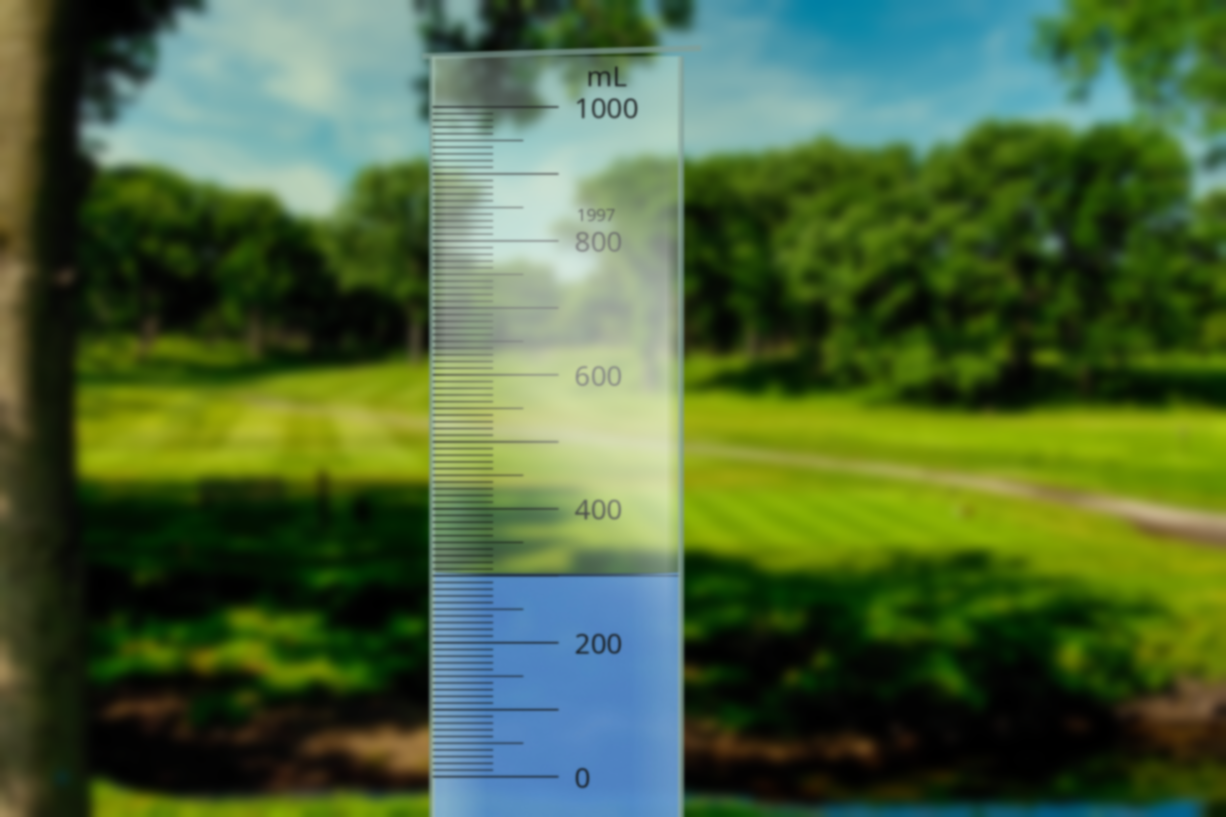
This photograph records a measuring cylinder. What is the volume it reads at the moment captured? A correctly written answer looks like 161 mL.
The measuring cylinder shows 300 mL
